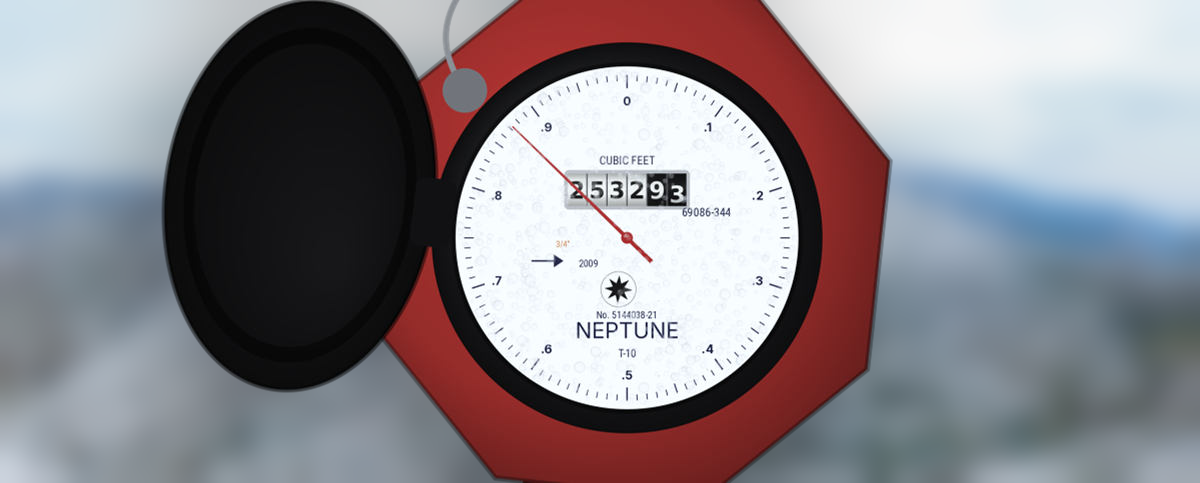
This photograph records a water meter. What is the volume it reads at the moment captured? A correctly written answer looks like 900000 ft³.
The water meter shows 253292.87 ft³
